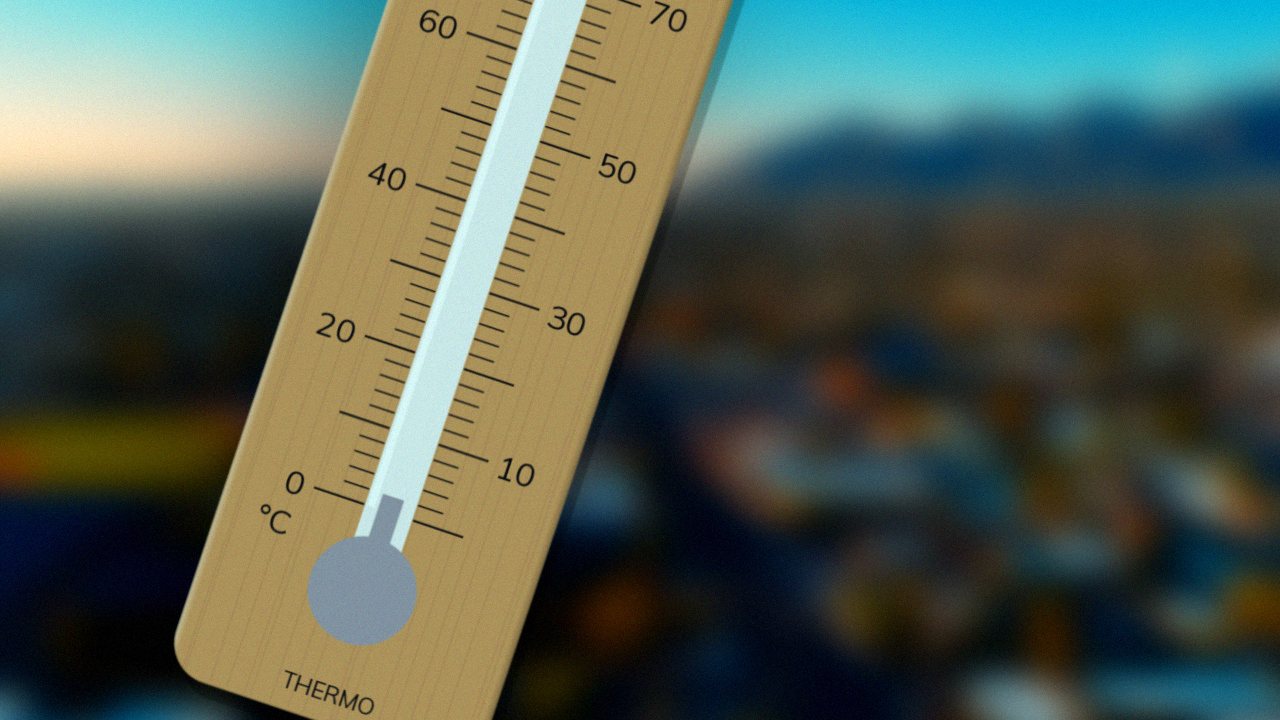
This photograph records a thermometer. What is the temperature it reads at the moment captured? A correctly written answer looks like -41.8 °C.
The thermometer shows 2 °C
